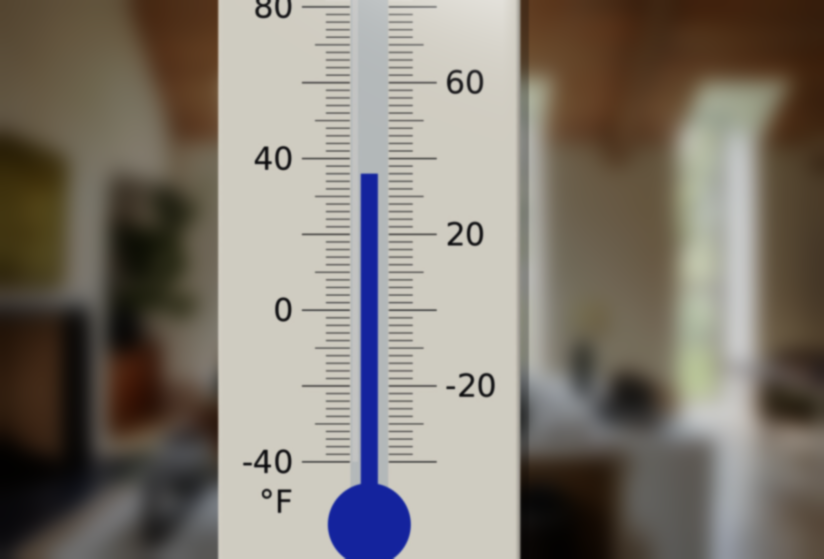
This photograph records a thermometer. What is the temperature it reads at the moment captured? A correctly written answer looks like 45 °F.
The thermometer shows 36 °F
